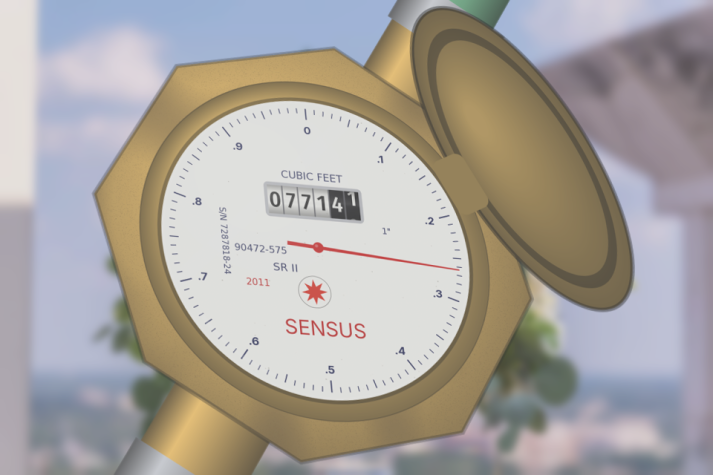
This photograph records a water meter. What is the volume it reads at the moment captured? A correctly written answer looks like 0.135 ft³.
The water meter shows 77141.26 ft³
